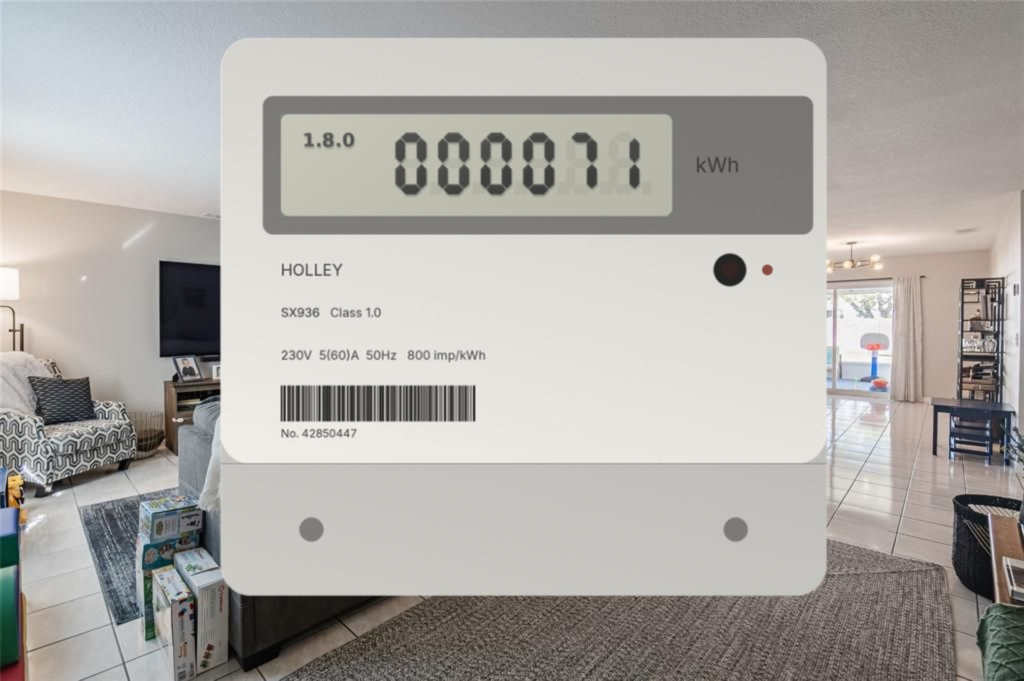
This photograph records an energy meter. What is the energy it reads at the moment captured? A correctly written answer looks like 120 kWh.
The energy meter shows 71 kWh
